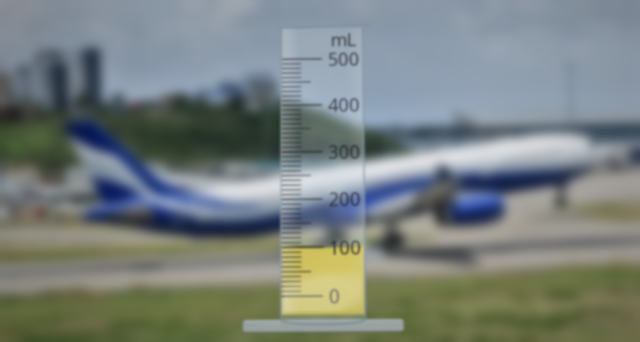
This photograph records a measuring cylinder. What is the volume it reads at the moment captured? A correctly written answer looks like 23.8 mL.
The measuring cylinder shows 100 mL
